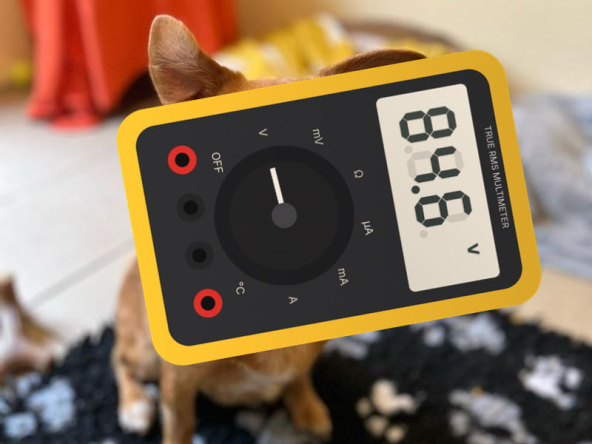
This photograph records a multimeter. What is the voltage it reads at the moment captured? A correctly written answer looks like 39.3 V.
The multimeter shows 84.6 V
